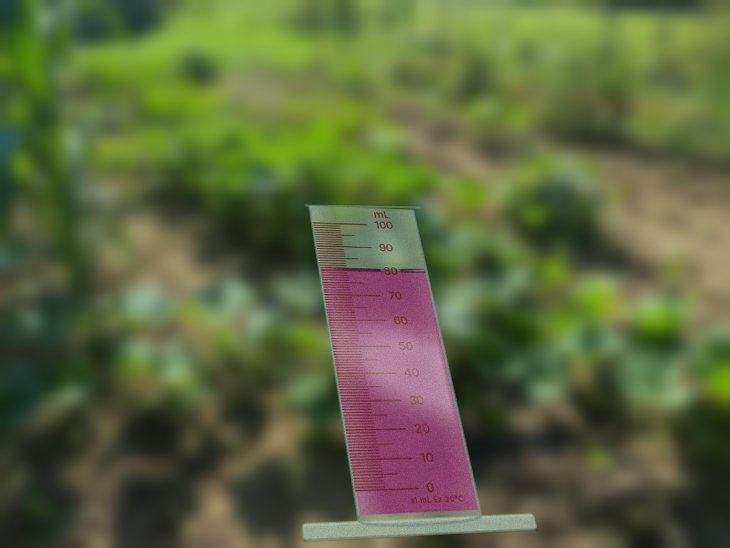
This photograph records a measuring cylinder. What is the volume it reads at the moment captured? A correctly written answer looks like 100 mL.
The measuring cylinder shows 80 mL
